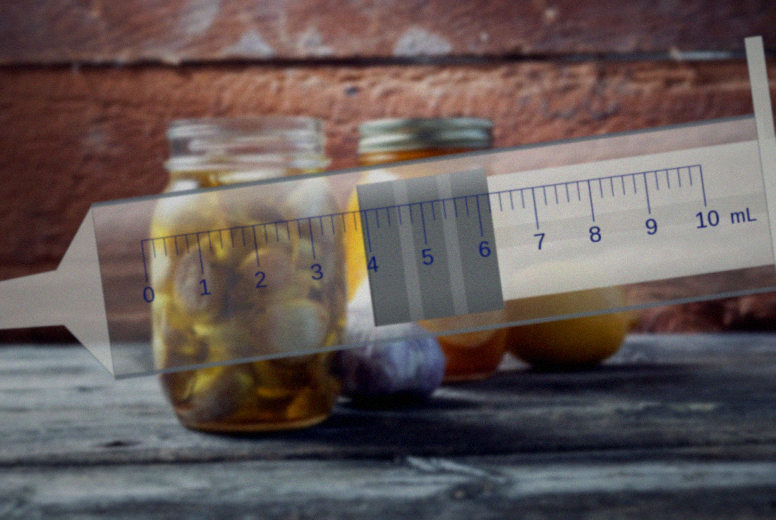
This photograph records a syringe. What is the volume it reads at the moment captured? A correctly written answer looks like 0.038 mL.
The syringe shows 3.9 mL
